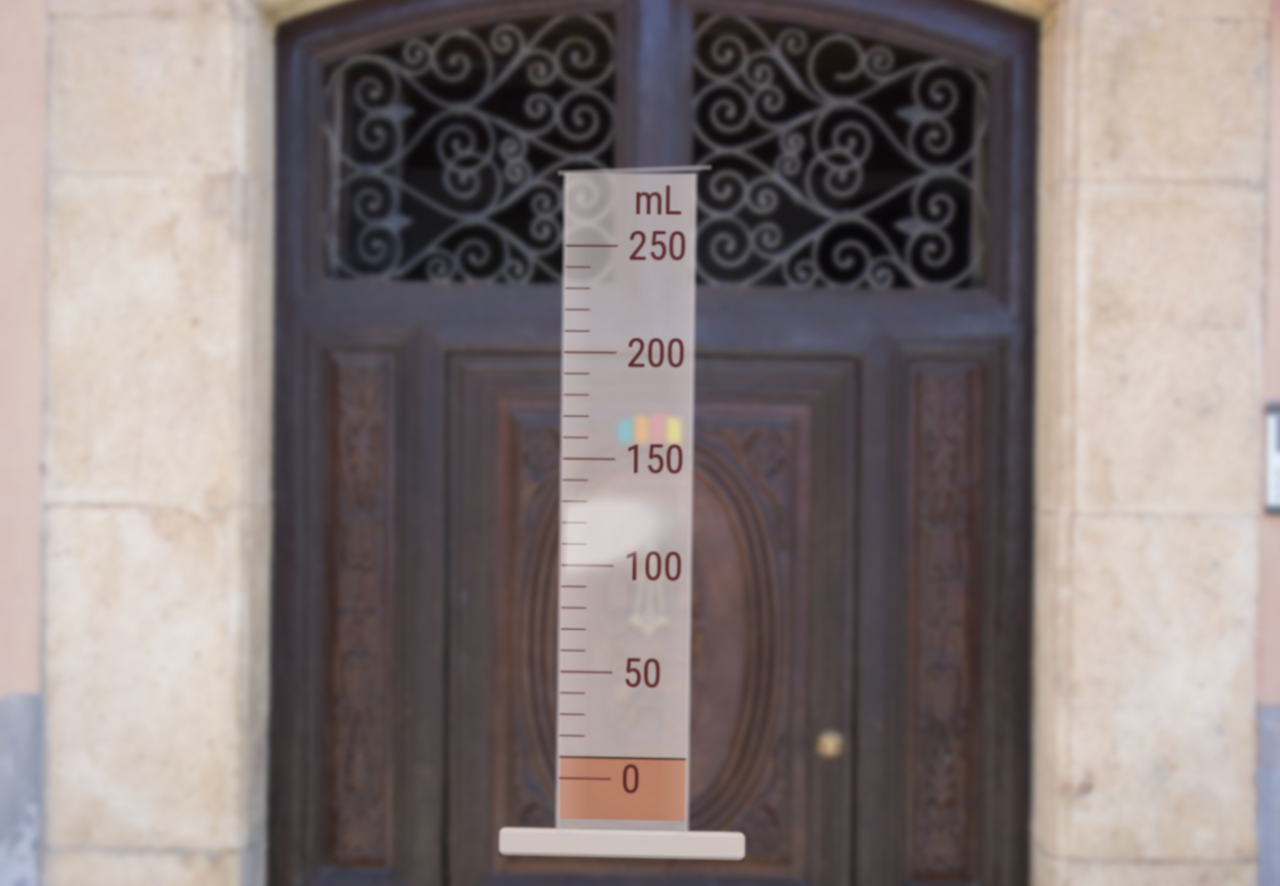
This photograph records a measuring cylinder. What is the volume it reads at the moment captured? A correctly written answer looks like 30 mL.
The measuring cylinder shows 10 mL
